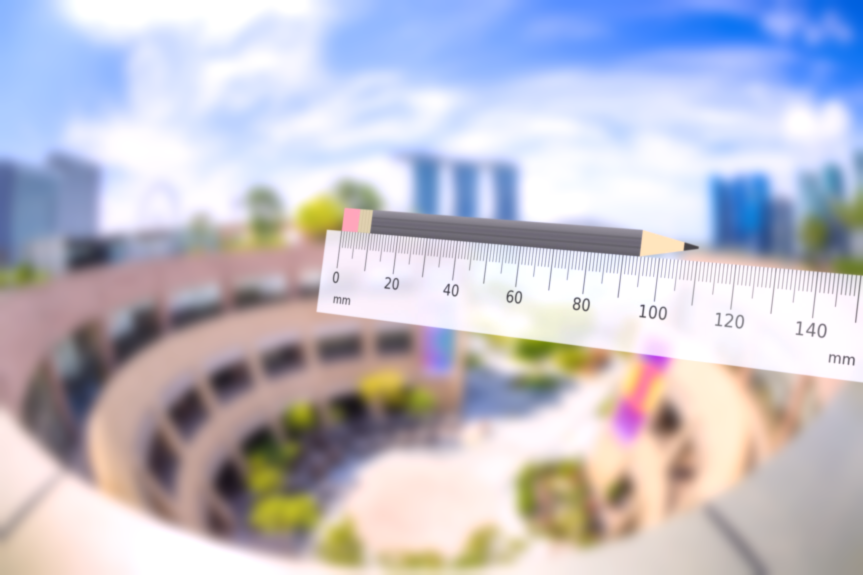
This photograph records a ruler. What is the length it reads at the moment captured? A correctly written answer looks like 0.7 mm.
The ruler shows 110 mm
